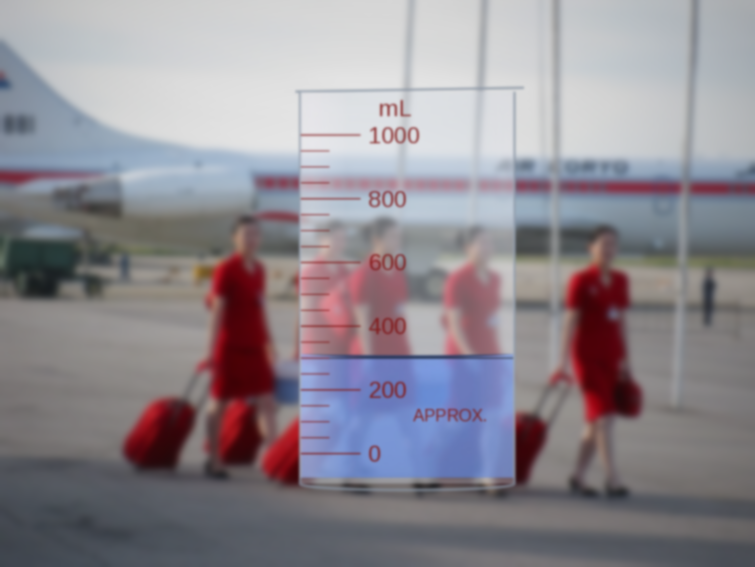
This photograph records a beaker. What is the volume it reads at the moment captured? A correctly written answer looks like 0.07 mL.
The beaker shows 300 mL
